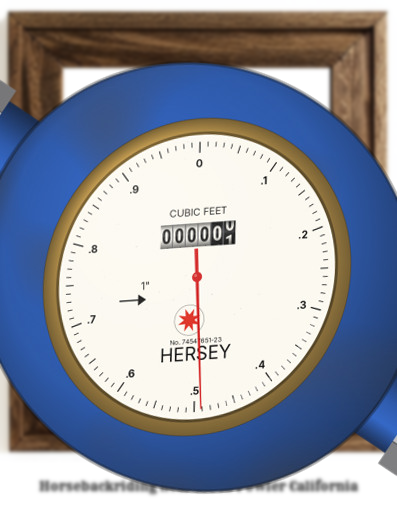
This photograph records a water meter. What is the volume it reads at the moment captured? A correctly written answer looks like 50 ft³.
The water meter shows 0.49 ft³
